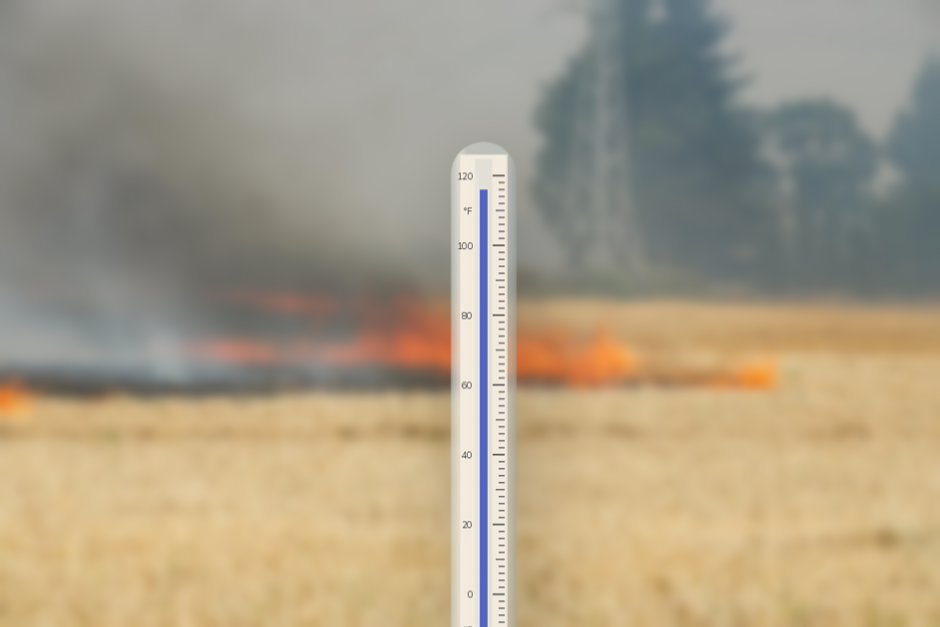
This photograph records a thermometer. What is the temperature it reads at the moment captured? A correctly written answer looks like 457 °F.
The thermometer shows 116 °F
